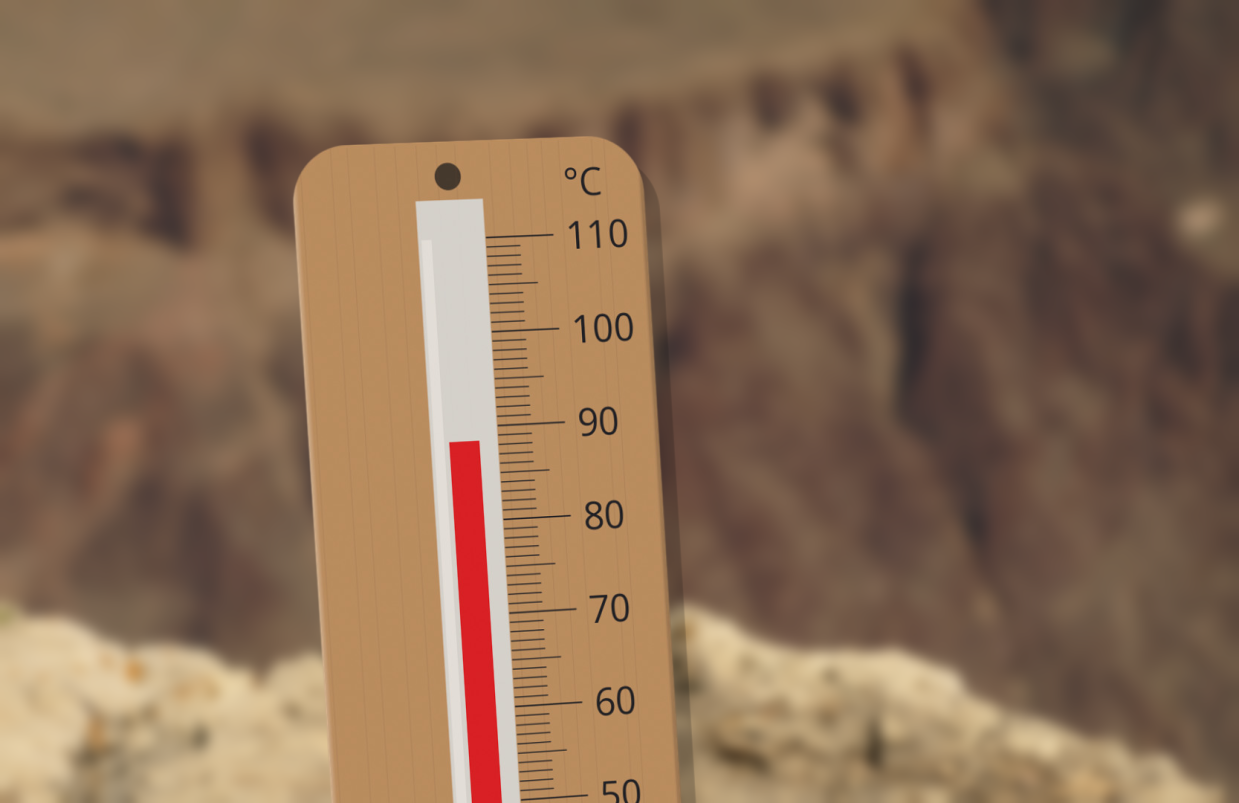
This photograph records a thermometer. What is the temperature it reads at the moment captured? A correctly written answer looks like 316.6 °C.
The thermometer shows 88.5 °C
